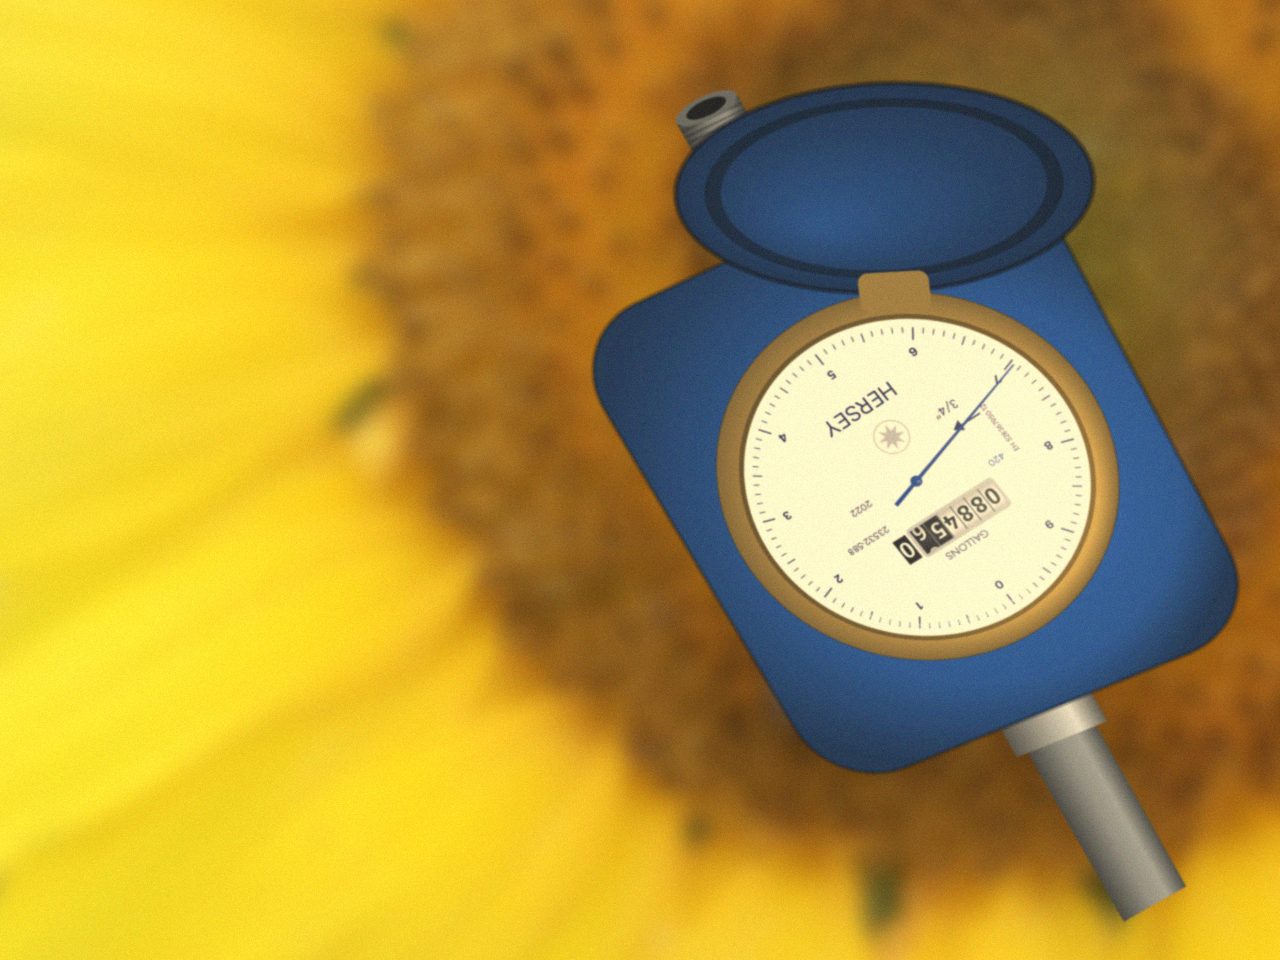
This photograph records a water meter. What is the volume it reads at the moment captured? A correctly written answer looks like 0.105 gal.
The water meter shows 884557.0 gal
